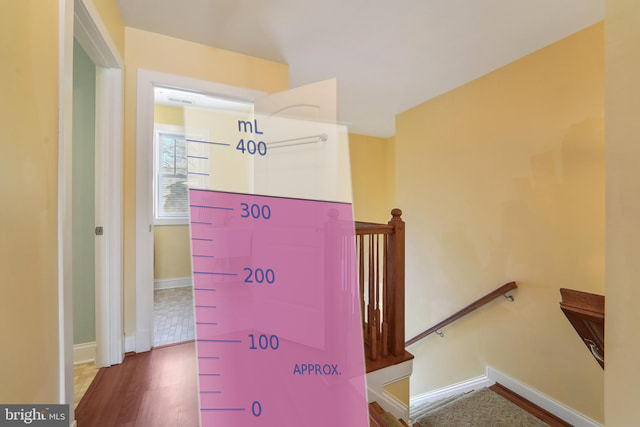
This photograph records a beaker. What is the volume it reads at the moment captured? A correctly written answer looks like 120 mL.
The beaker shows 325 mL
